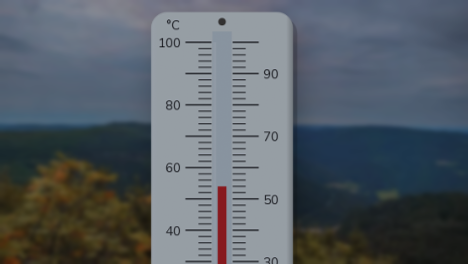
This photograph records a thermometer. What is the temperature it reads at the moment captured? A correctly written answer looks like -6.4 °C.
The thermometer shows 54 °C
